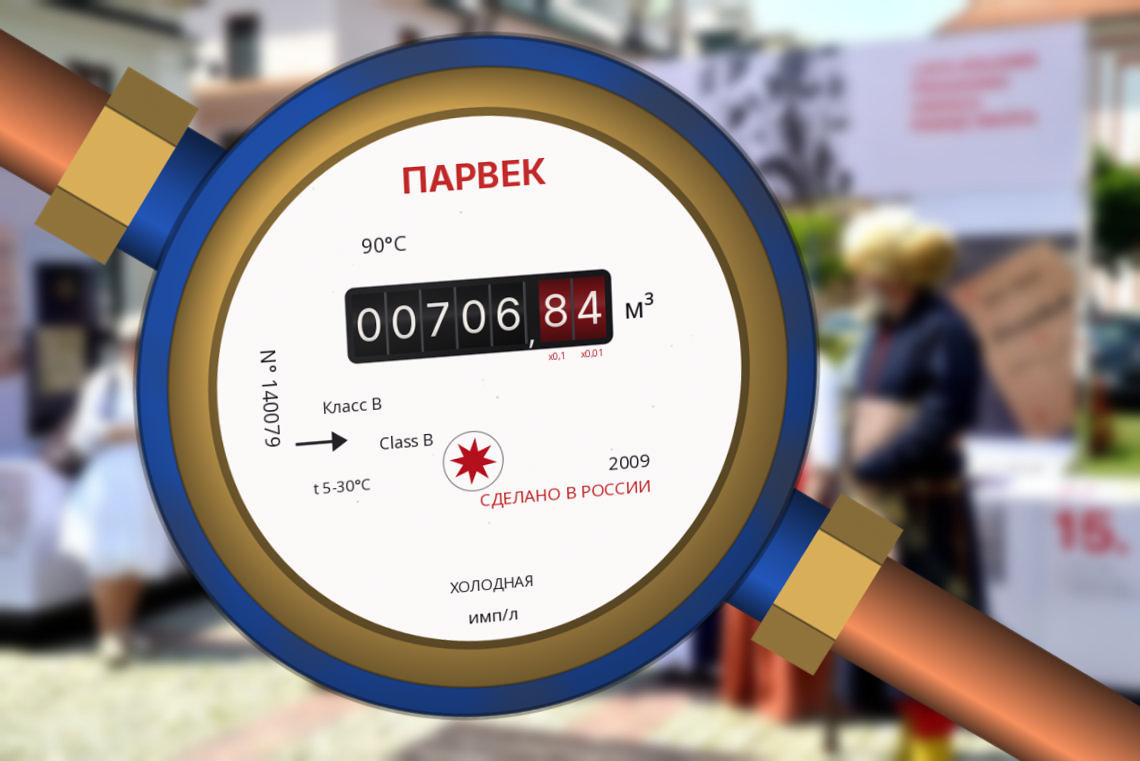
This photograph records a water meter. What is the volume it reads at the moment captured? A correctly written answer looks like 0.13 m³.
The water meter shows 706.84 m³
